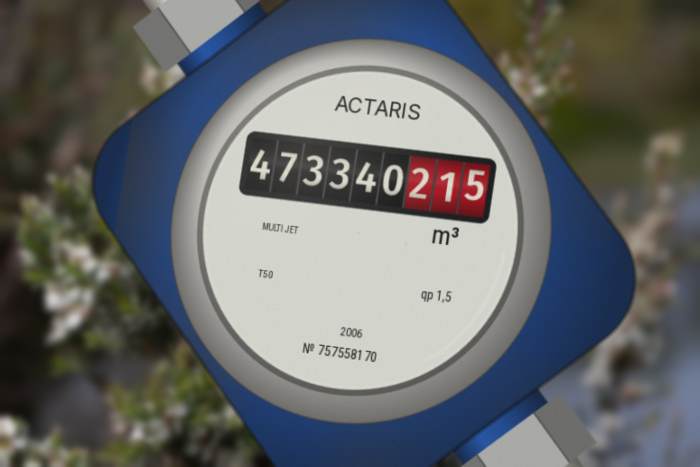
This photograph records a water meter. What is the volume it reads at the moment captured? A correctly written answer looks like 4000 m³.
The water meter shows 473340.215 m³
